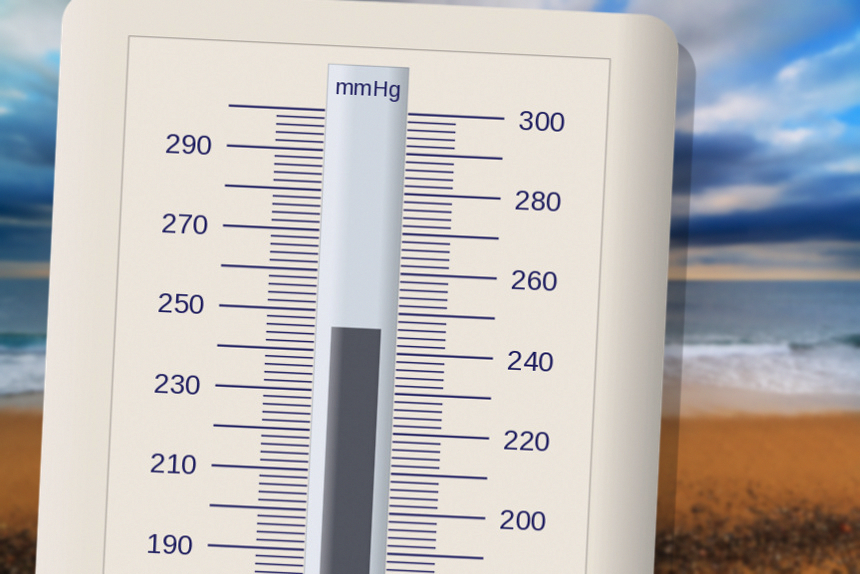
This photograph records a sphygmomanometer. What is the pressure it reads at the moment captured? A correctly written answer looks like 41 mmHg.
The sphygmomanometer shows 246 mmHg
